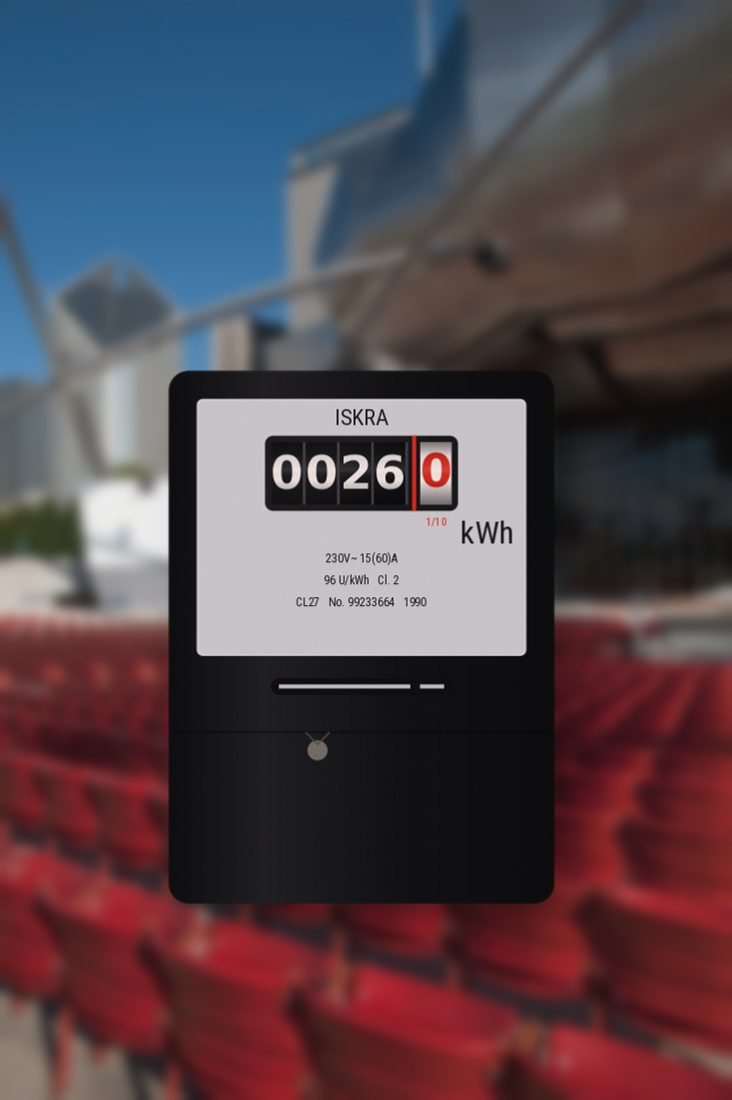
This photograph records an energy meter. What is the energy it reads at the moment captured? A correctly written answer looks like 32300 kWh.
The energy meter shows 26.0 kWh
